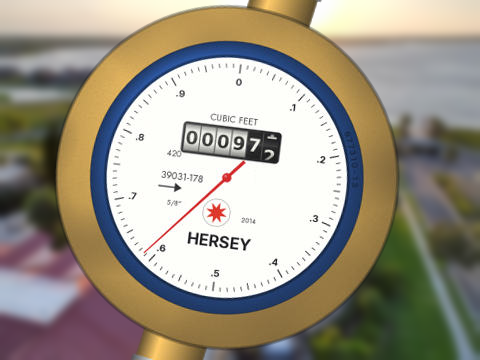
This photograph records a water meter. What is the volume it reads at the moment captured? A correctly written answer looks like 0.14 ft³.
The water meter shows 971.61 ft³
